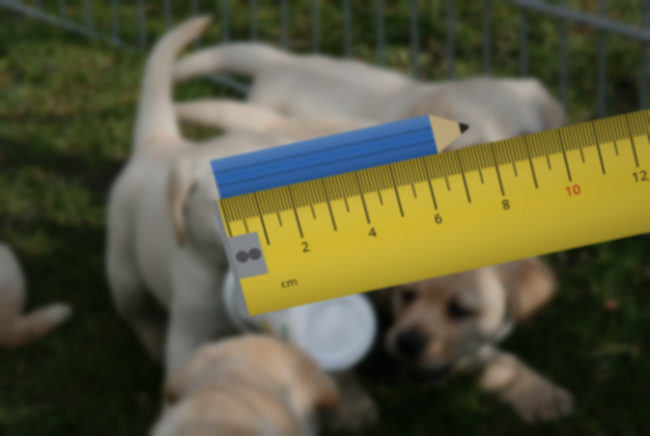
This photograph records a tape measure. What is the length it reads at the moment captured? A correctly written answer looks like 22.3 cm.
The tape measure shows 7.5 cm
